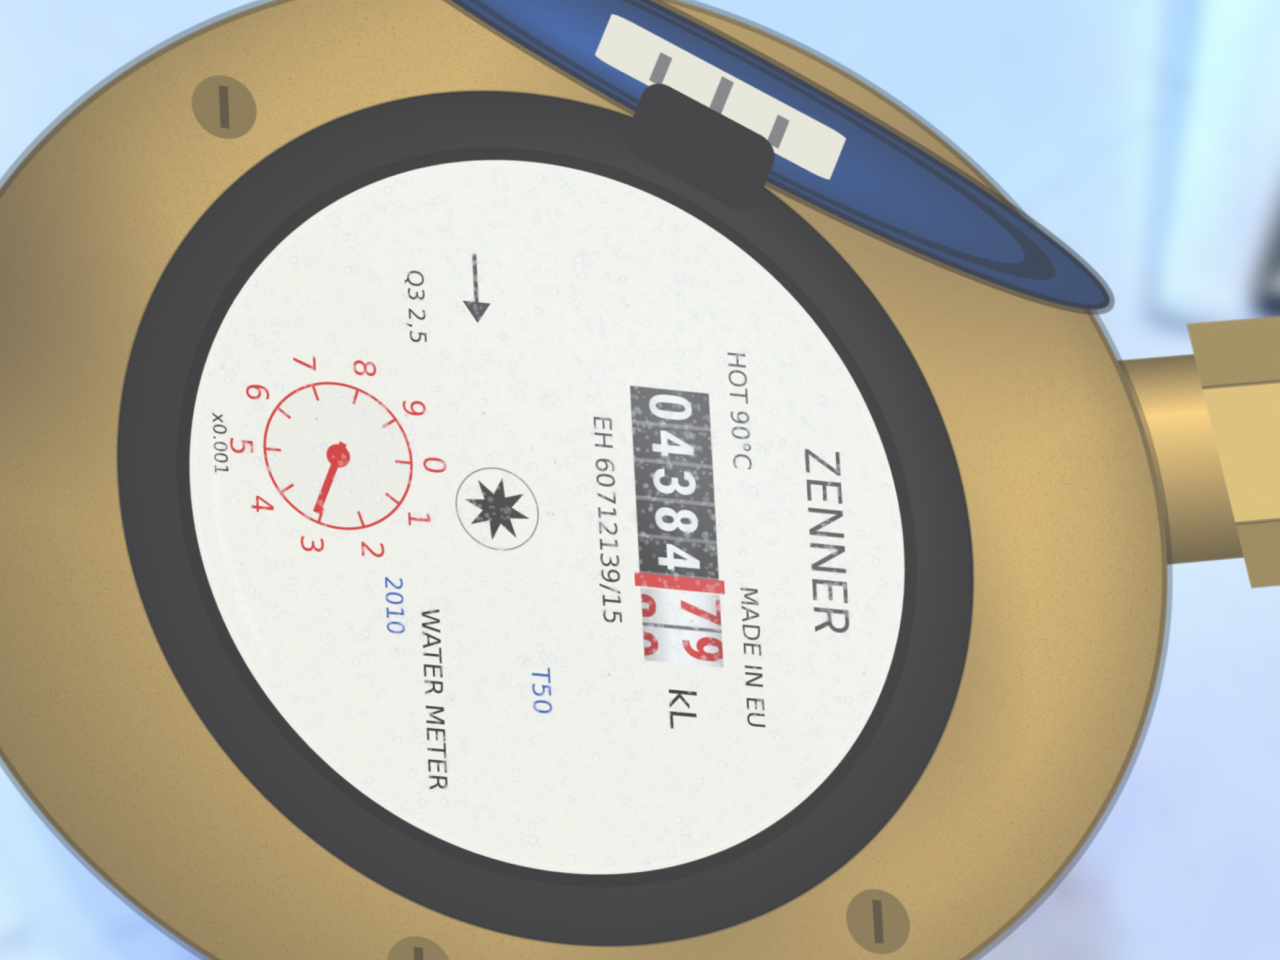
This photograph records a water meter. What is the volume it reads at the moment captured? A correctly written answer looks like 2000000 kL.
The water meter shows 4384.793 kL
